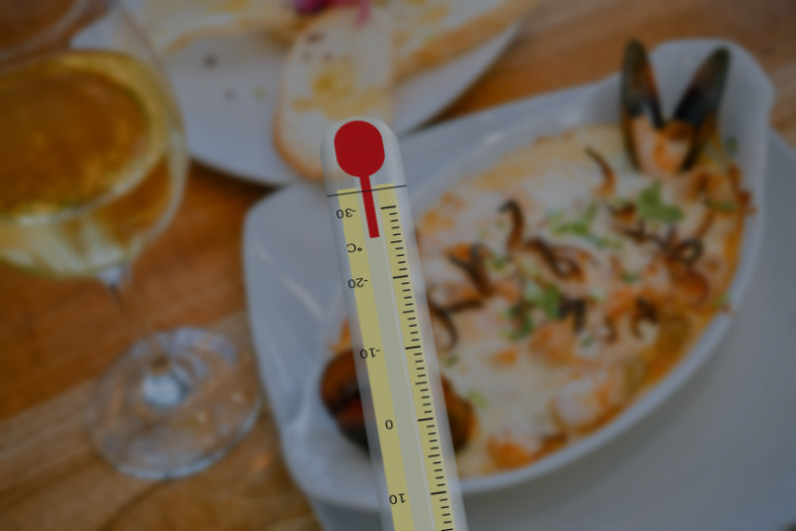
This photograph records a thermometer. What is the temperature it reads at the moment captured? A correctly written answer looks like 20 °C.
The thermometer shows -26 °C
